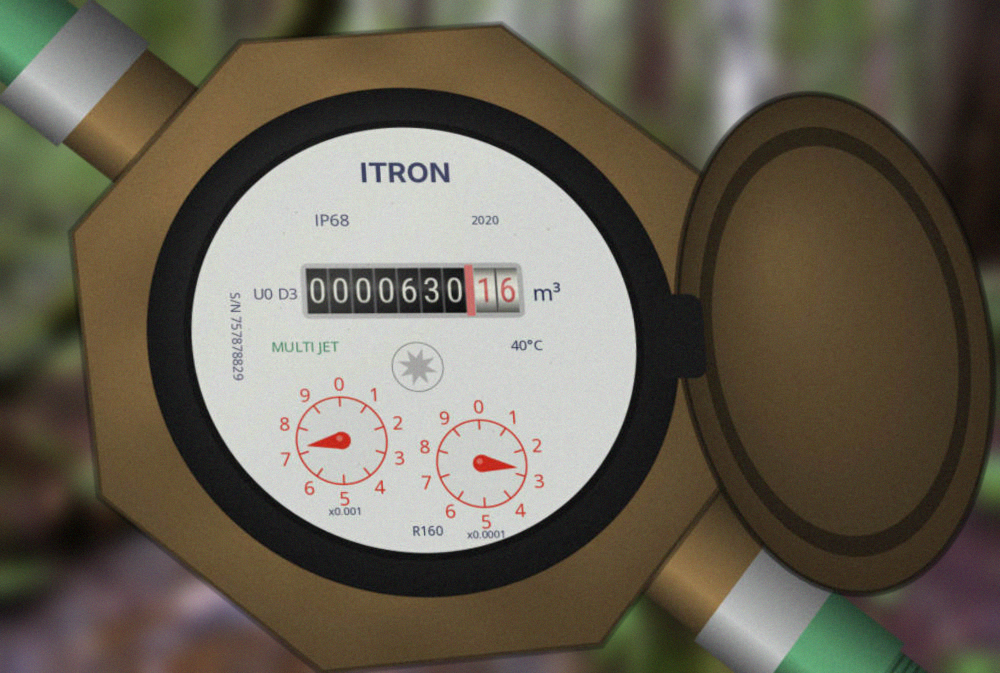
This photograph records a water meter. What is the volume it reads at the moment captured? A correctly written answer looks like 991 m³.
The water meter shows 630.1672 m³
